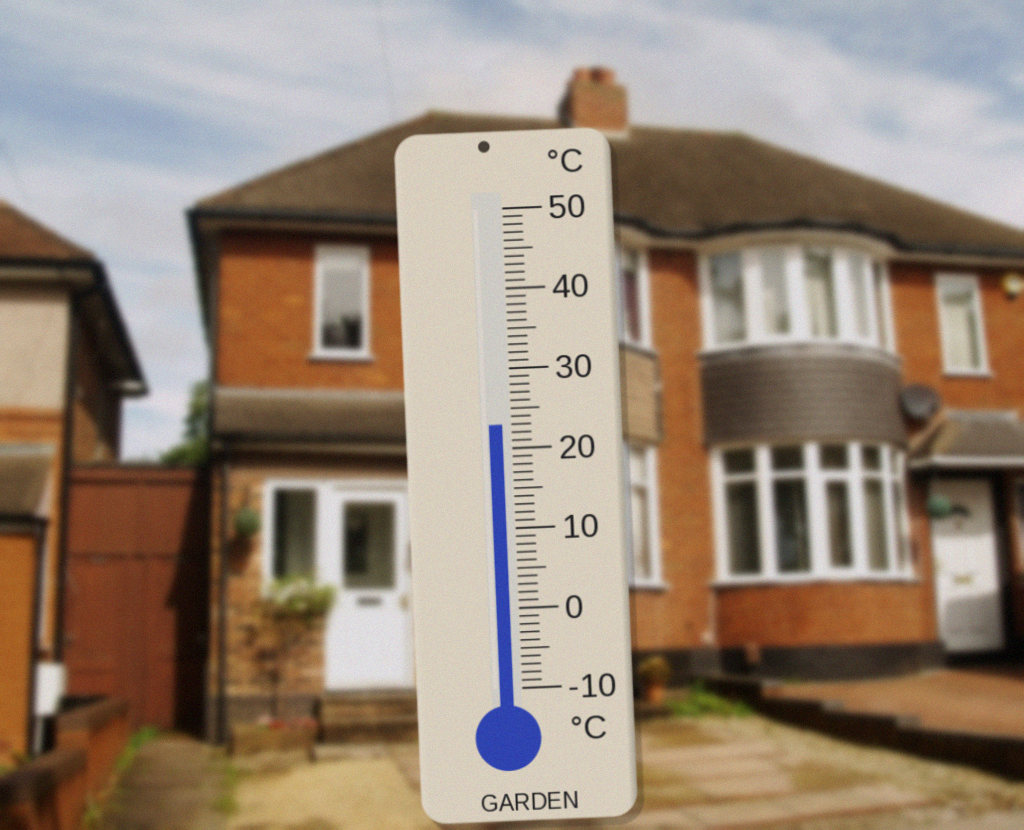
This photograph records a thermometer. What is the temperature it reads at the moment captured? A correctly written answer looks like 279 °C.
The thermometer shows 23 °C
